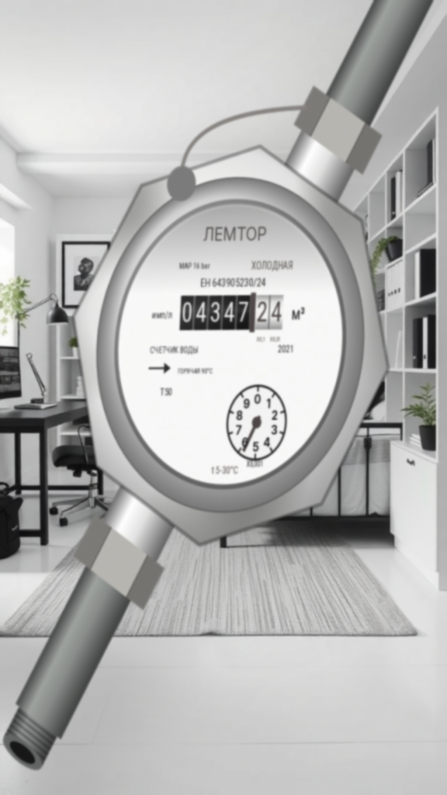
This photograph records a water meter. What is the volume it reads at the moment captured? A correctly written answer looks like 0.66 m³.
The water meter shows 4347.245 m³
